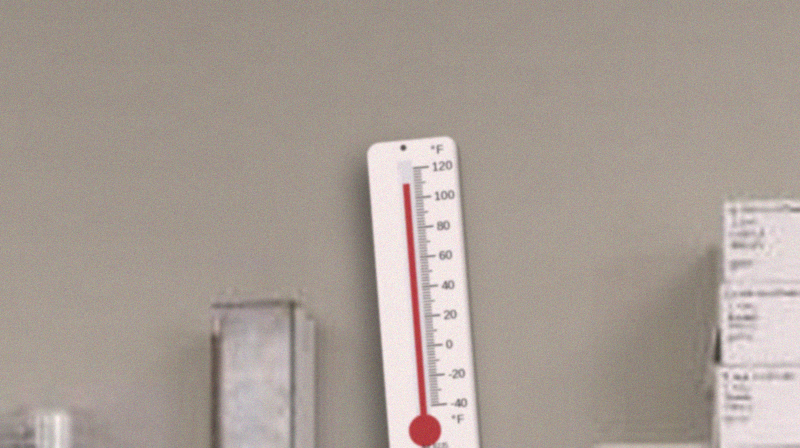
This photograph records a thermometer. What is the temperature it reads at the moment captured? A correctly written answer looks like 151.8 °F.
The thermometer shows 110 °F
